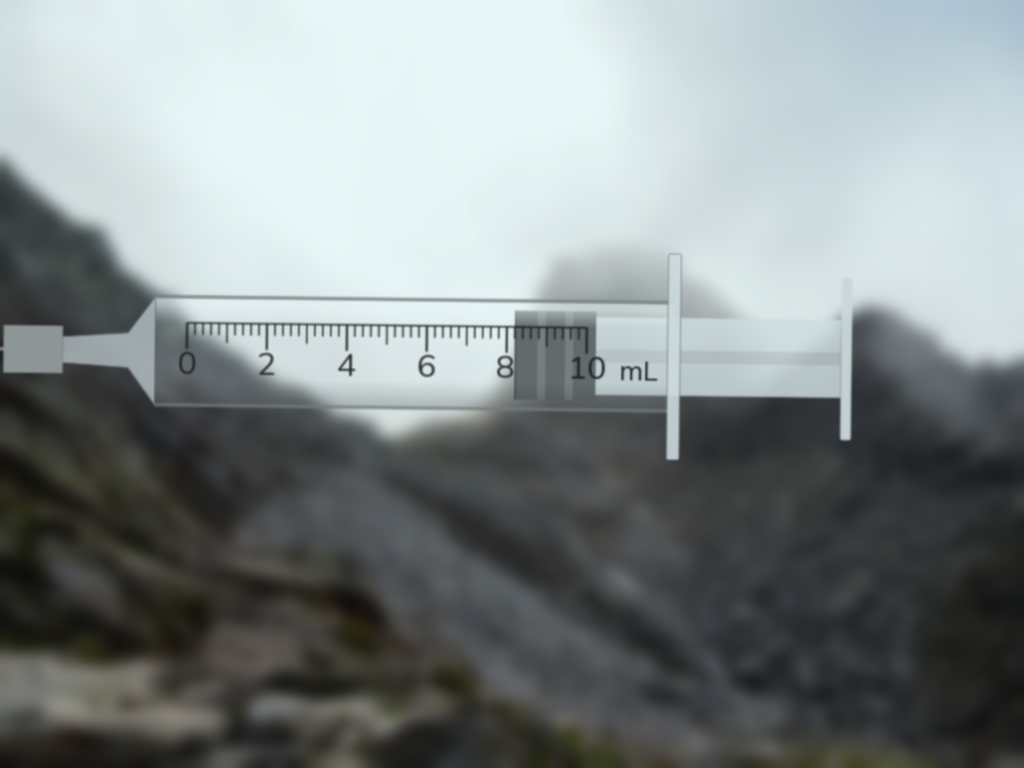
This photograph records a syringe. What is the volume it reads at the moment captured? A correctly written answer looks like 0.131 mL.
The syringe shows 8.2 mL
